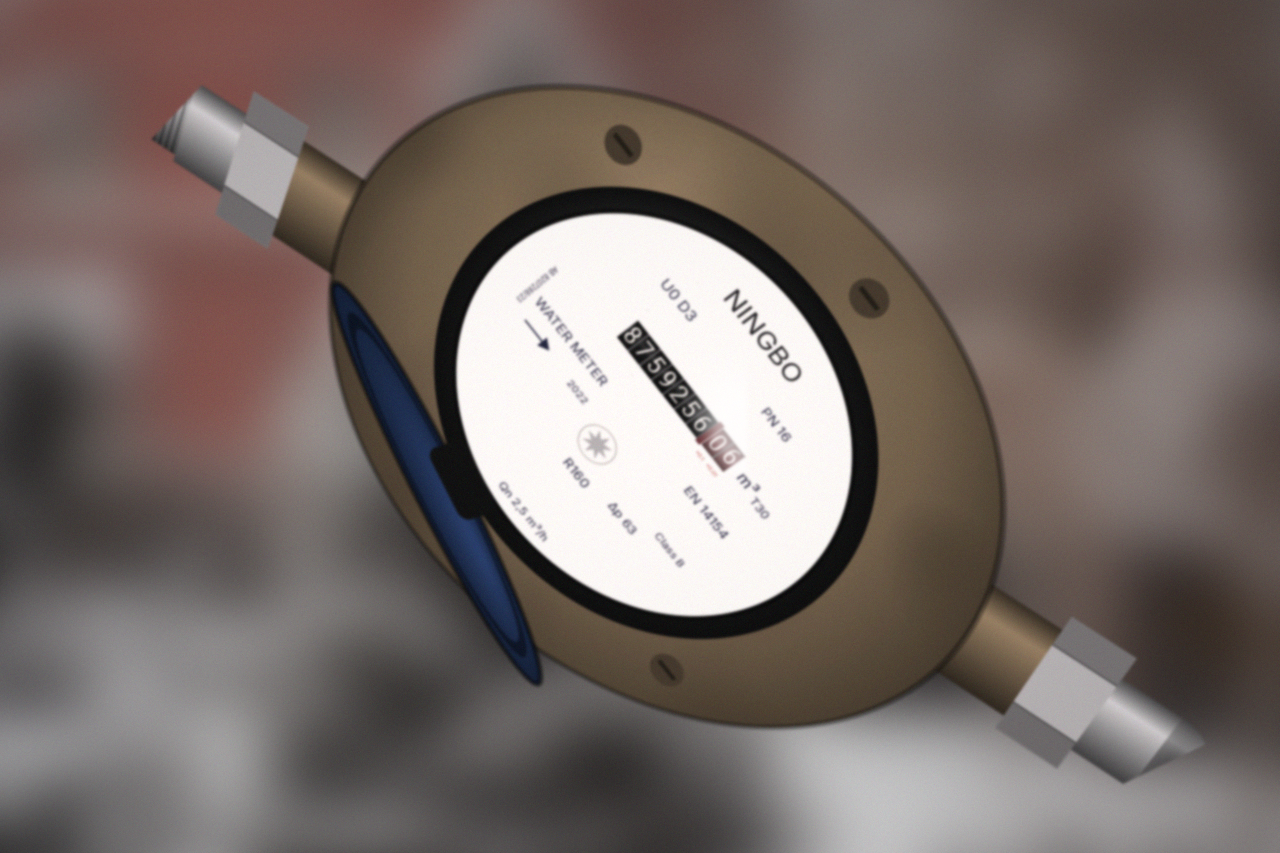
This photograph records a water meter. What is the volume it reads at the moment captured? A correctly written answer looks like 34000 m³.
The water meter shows 8759256.06 m³
